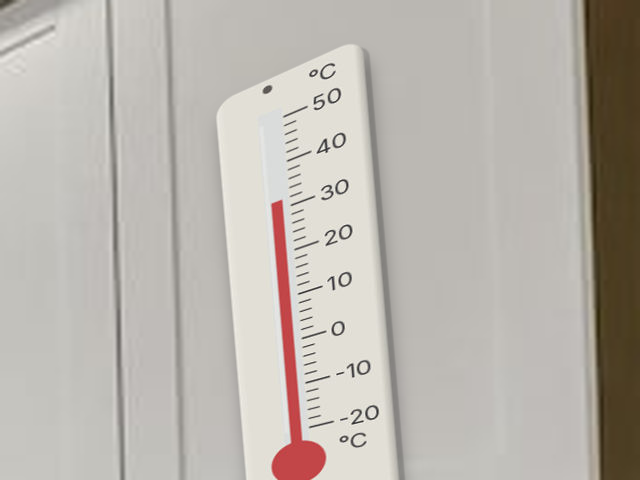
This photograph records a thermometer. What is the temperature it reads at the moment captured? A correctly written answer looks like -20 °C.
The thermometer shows 32 °C
